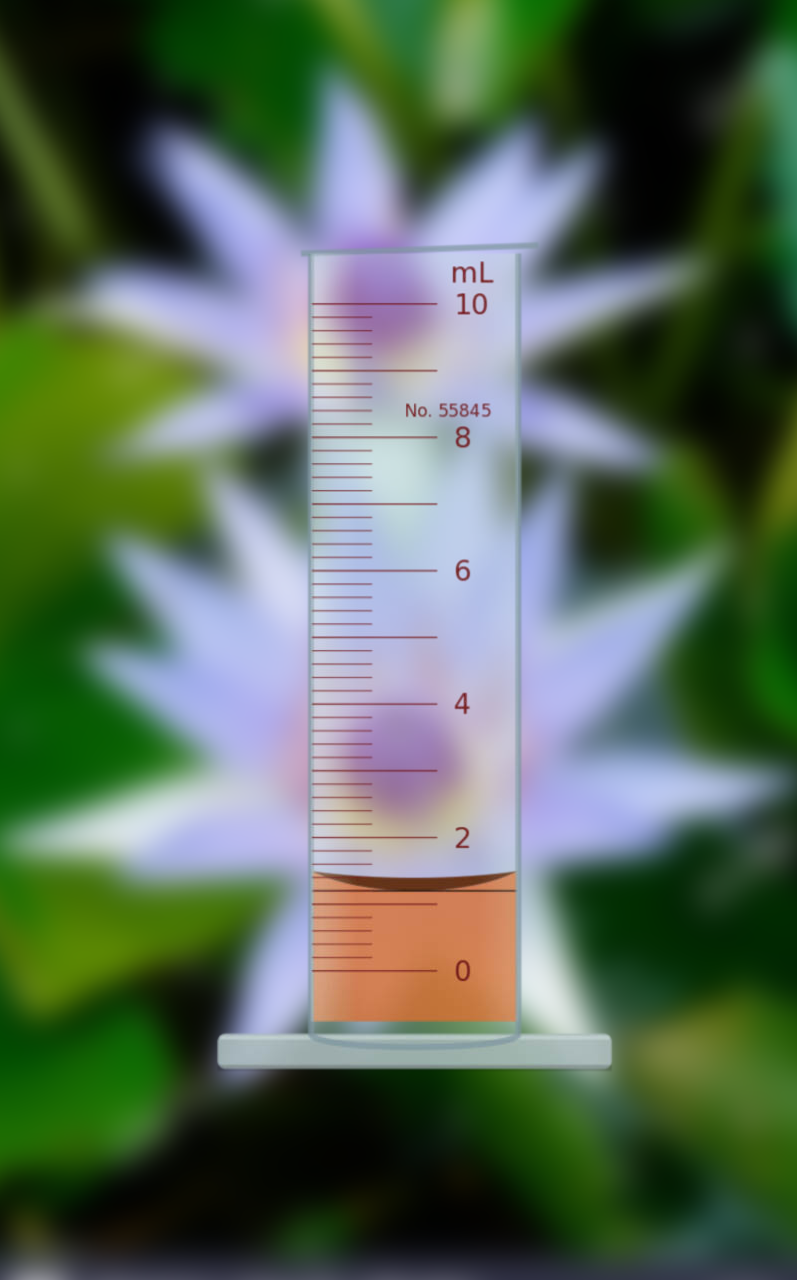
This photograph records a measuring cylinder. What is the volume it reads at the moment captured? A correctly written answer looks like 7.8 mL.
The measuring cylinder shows 1.2 mL
